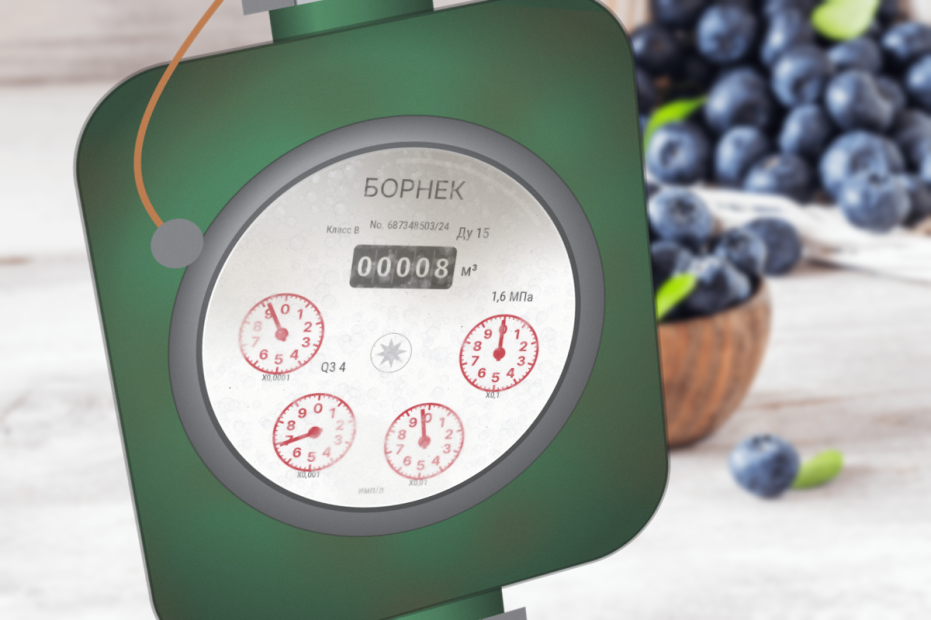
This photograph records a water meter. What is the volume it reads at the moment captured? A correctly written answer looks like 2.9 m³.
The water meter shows 7.9969 m³
